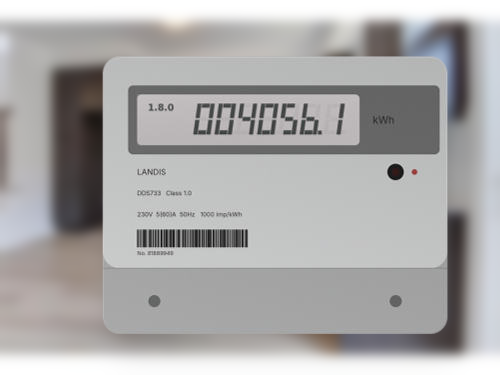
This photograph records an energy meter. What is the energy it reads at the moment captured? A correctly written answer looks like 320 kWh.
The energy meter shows 4056.1 kWh
